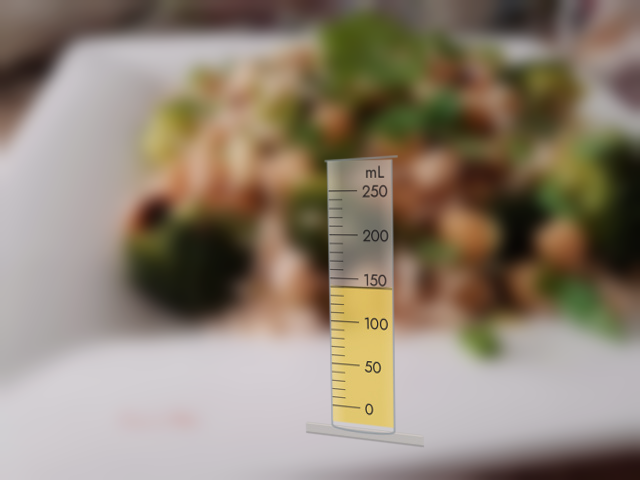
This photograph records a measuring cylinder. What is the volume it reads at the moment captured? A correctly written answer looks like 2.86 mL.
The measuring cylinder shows 140 mL
